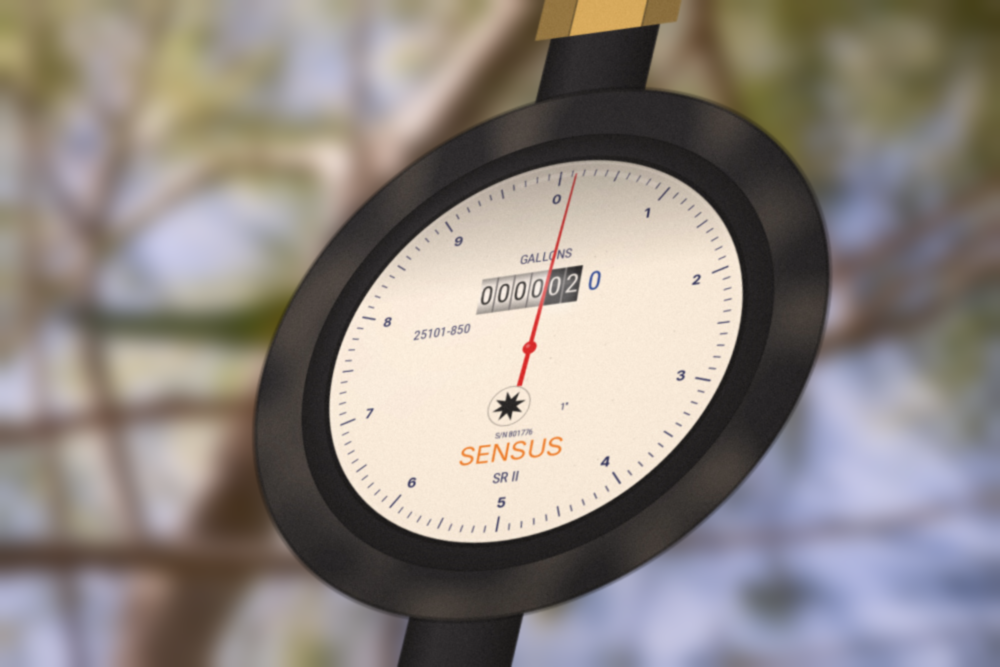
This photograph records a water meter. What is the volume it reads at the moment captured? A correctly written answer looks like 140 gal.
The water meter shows 20.1 gal
